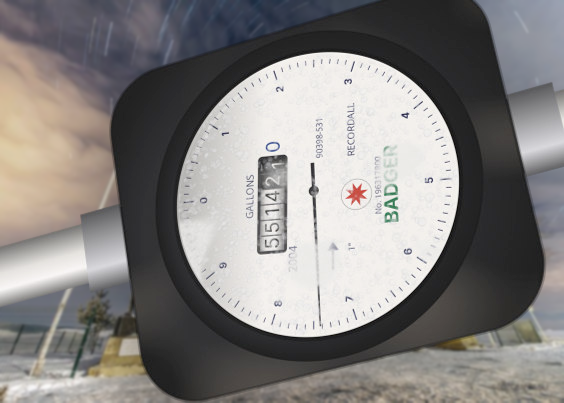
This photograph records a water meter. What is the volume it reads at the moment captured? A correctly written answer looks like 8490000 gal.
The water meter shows 5514207.4 gal
